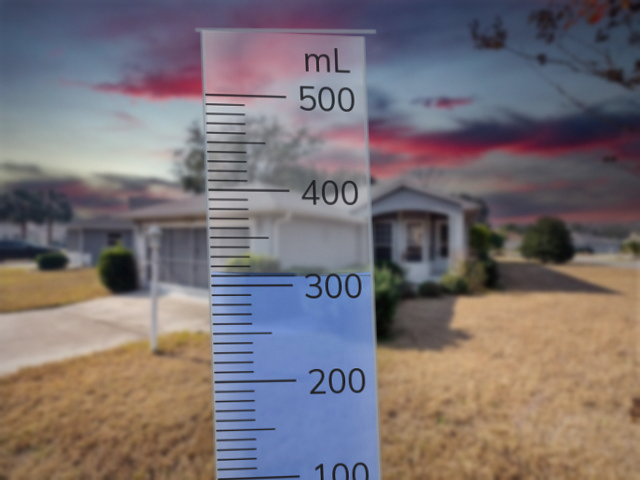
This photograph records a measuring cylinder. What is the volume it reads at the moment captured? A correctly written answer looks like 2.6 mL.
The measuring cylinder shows 310 mL
